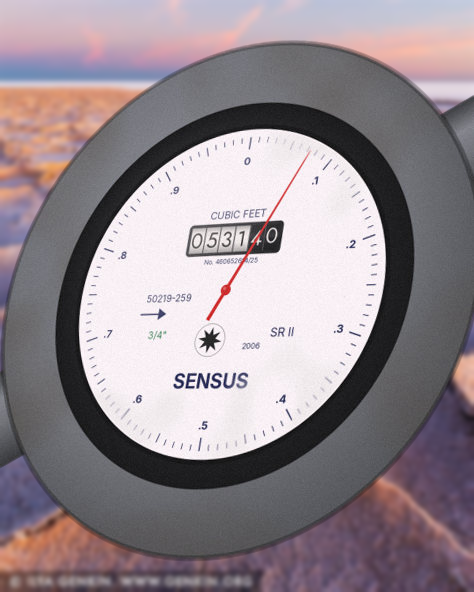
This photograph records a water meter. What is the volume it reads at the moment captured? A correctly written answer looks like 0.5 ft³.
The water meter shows 53140.07 ft³
